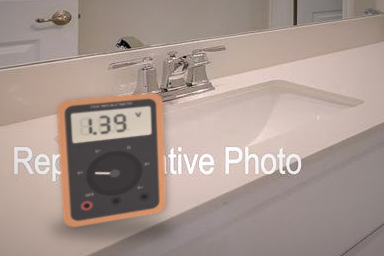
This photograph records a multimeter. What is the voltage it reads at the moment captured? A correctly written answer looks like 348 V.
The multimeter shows 1.39 V
